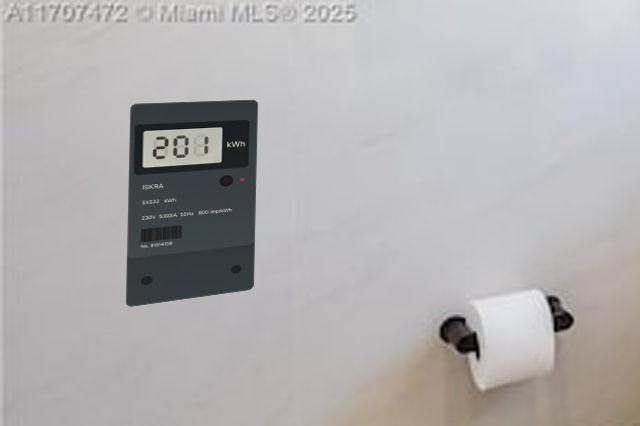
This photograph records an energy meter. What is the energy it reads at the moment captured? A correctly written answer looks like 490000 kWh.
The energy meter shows 201 kWh
